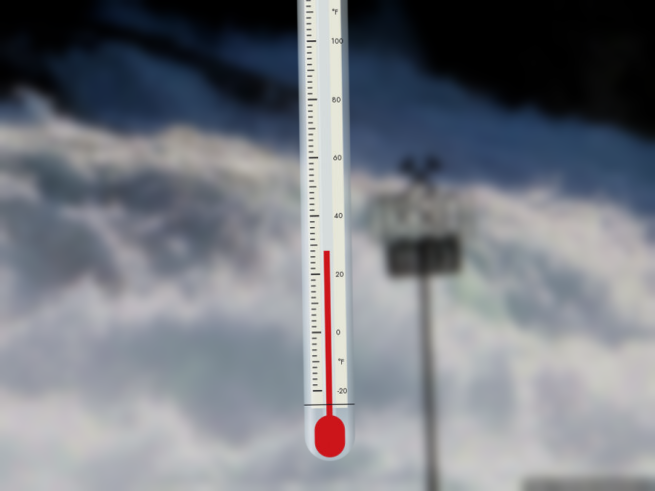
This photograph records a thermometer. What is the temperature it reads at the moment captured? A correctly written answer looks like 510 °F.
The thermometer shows 28 °F
